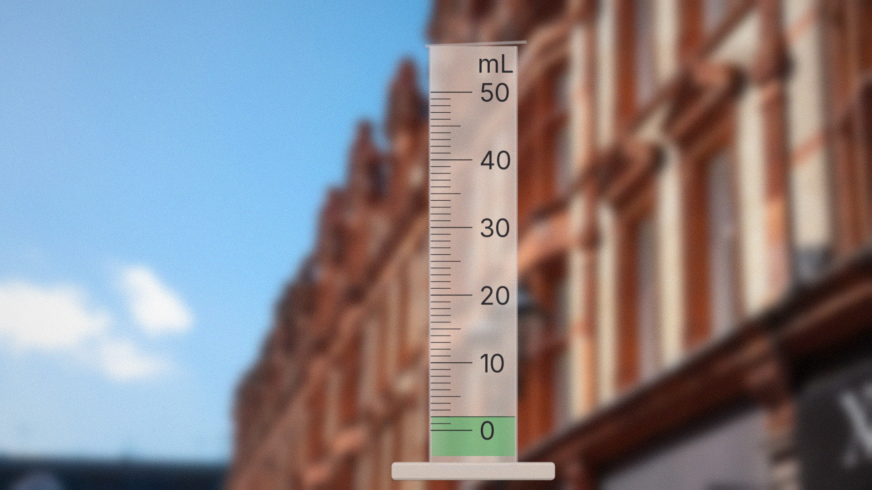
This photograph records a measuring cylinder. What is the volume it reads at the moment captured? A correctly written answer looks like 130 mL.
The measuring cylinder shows 2 mL
